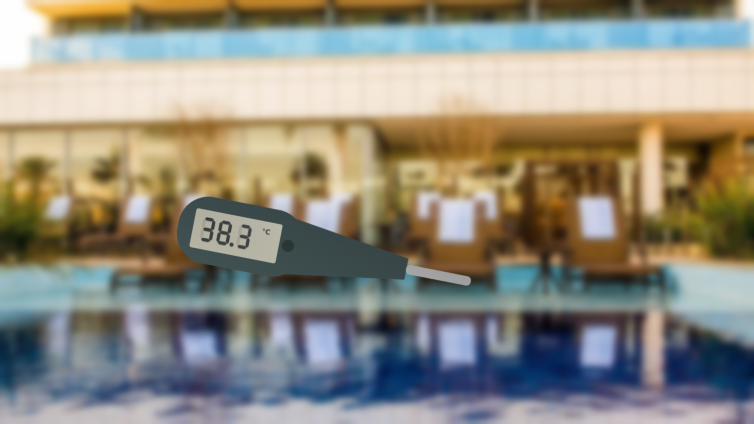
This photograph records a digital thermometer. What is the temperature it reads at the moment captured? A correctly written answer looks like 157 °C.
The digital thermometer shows 38.3 °C
